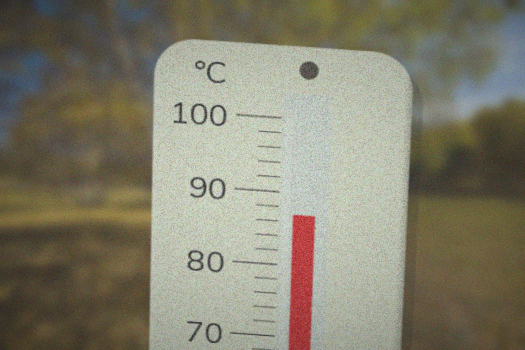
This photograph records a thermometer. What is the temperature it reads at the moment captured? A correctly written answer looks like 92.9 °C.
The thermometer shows 87 °C
